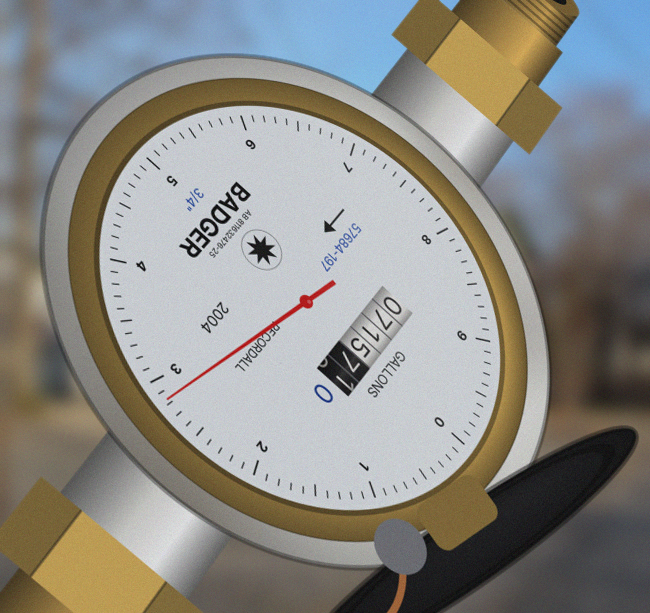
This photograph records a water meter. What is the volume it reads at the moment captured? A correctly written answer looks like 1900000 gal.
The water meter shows 715712.8 gal
